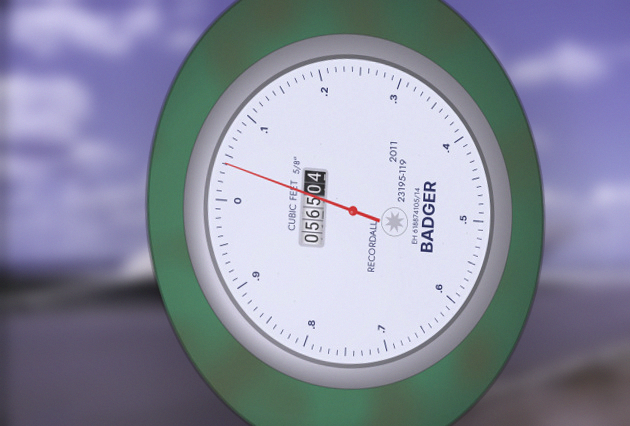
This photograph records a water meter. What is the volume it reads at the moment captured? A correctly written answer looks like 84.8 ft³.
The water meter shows 56504.04 ft³
